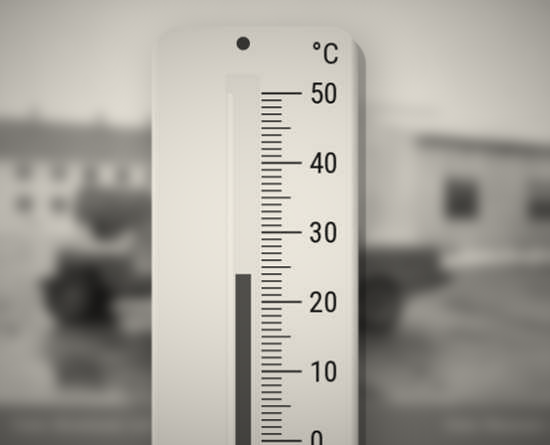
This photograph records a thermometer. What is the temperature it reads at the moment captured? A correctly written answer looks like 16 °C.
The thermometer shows 24 °C
